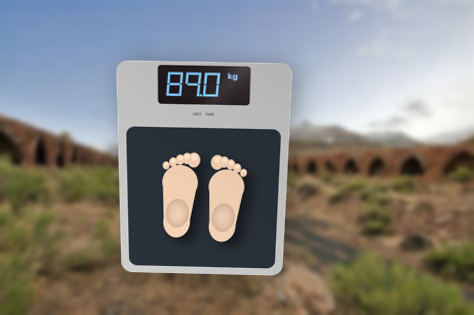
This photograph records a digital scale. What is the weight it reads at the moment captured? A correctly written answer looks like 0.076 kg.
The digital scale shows 89.0 kg
